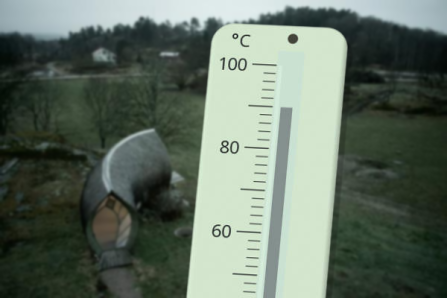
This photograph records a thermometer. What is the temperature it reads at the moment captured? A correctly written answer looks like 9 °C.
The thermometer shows 90 °C
